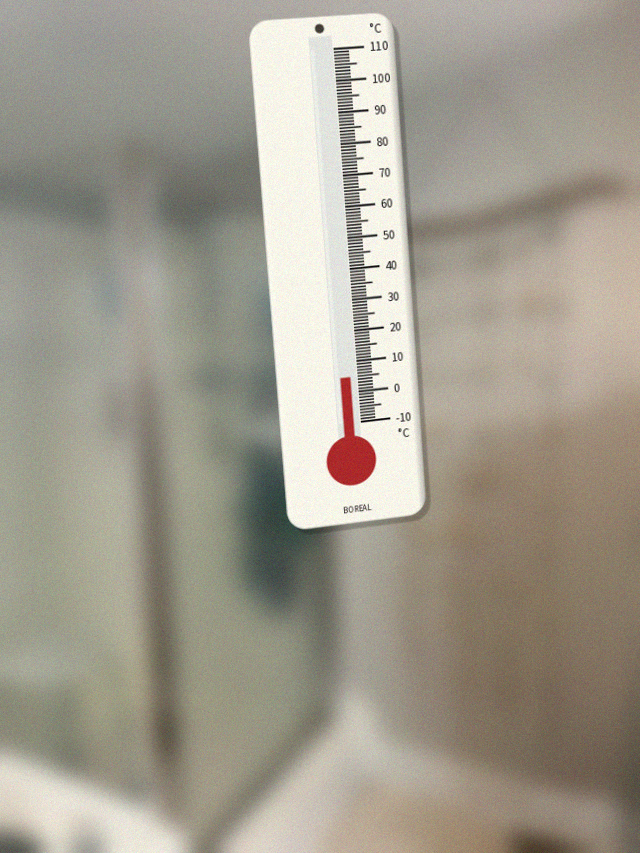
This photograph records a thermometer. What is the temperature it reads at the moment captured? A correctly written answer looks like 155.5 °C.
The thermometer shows 5 °C
